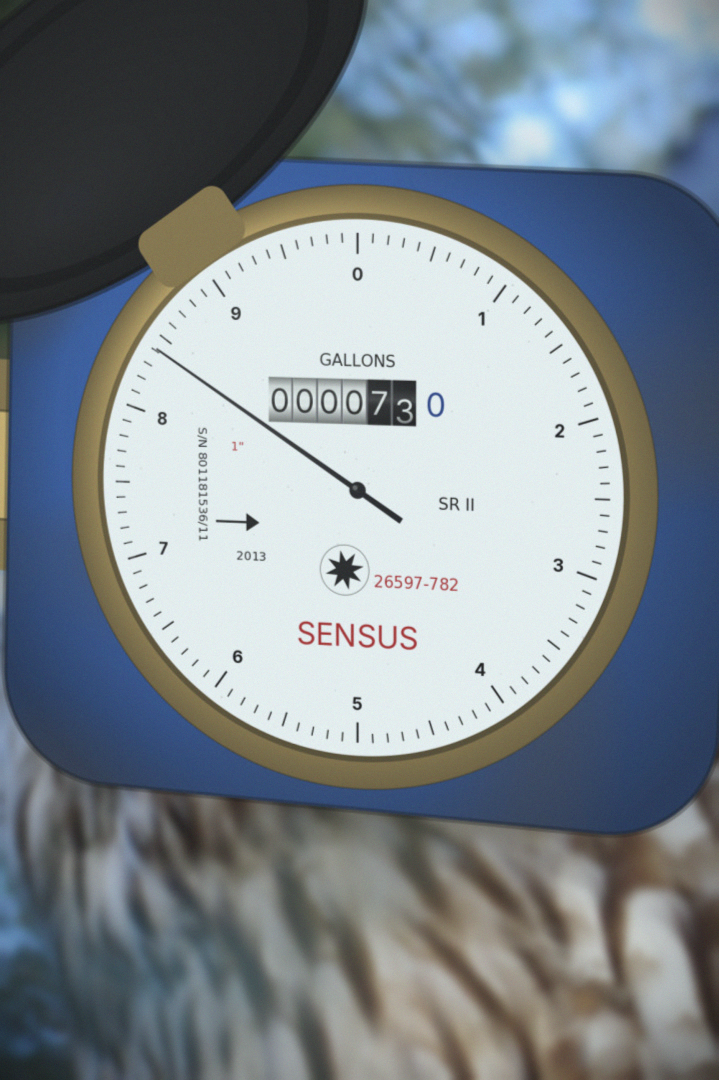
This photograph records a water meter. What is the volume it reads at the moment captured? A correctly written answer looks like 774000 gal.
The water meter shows 728.4 gal
